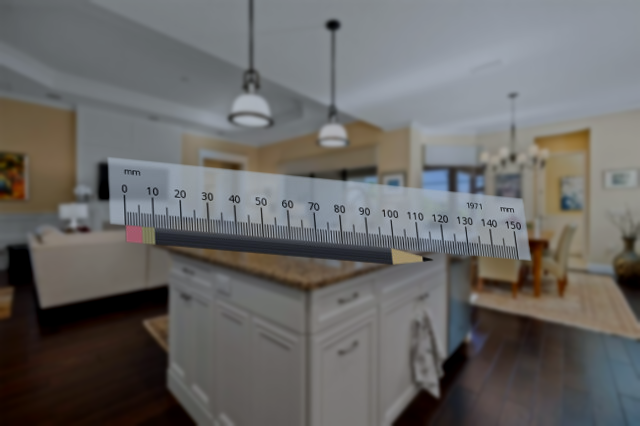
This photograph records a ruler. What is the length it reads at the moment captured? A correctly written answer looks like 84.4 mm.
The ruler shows 115 mm
